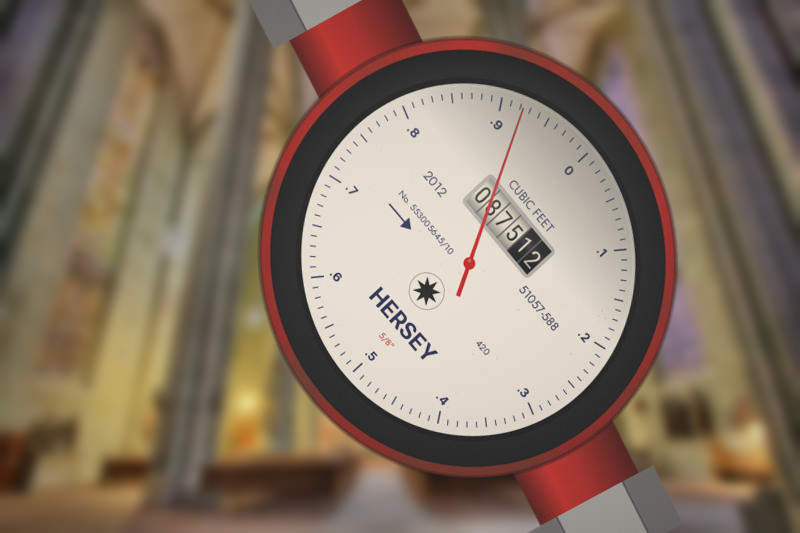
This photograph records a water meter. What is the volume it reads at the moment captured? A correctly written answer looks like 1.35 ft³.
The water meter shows 87511.92 ft³
